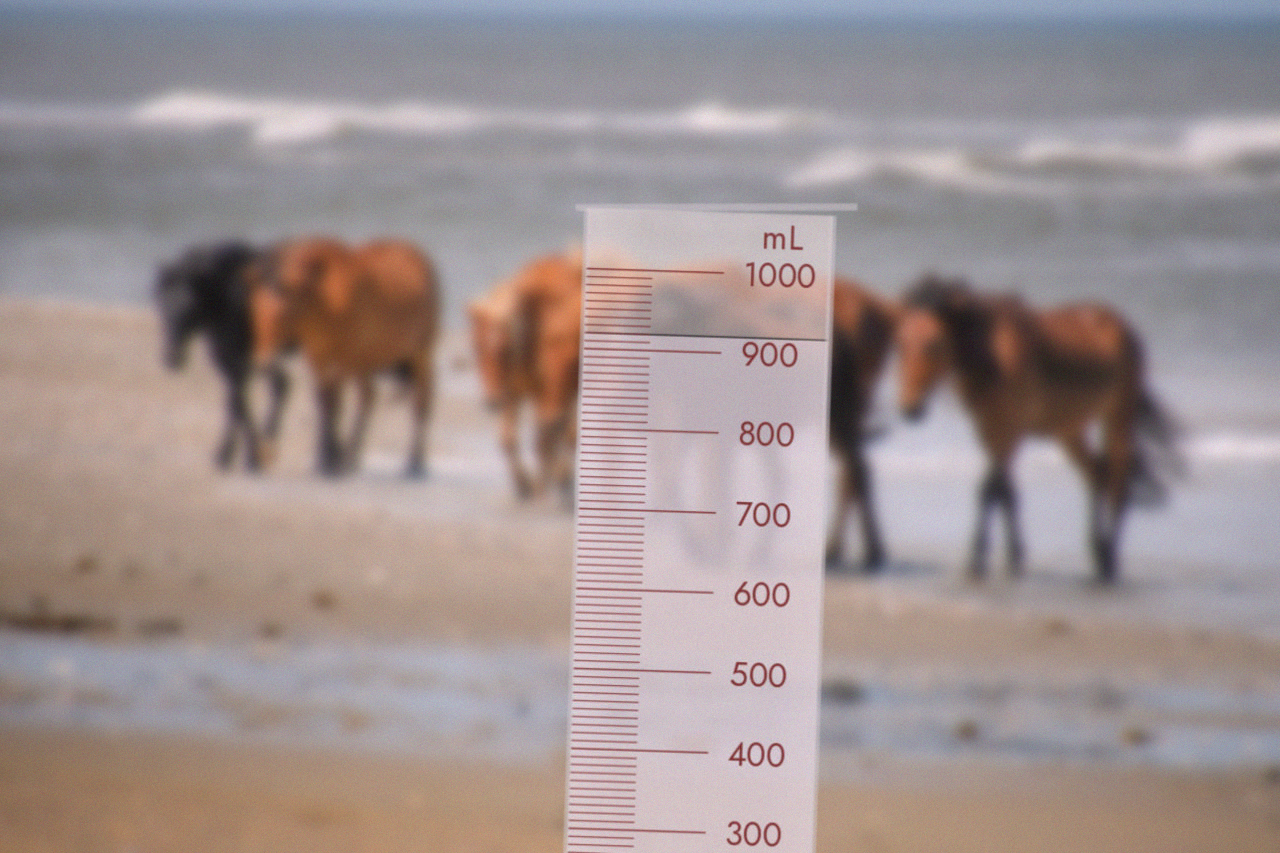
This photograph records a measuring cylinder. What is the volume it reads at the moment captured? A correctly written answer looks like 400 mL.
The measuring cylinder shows 920 mL
